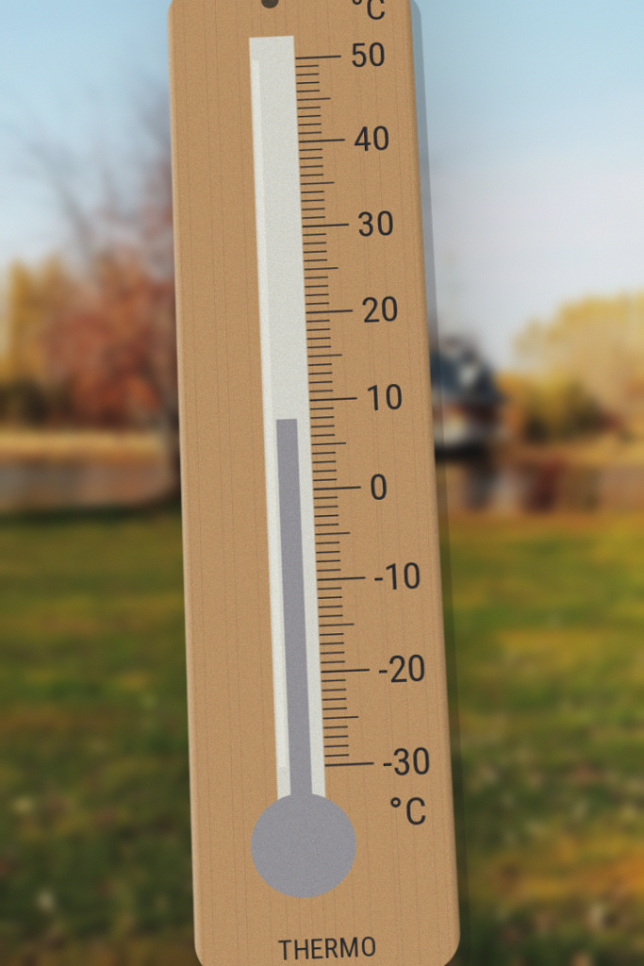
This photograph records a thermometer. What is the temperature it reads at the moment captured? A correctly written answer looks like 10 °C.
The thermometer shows 8 °C
